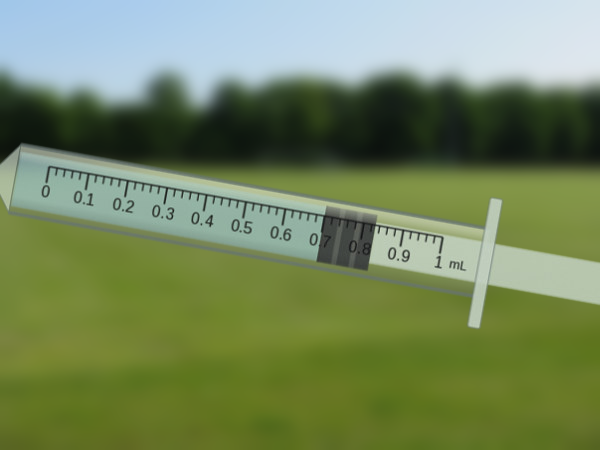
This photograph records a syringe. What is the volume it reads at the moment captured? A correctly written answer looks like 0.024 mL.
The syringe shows 0.7 mL
